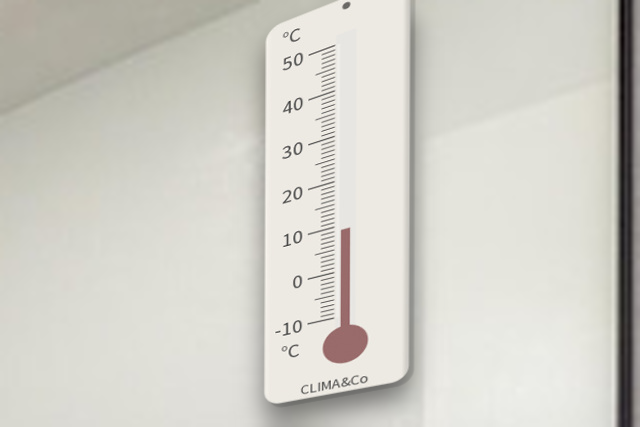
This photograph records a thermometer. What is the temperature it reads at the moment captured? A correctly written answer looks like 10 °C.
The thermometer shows 9 °C
